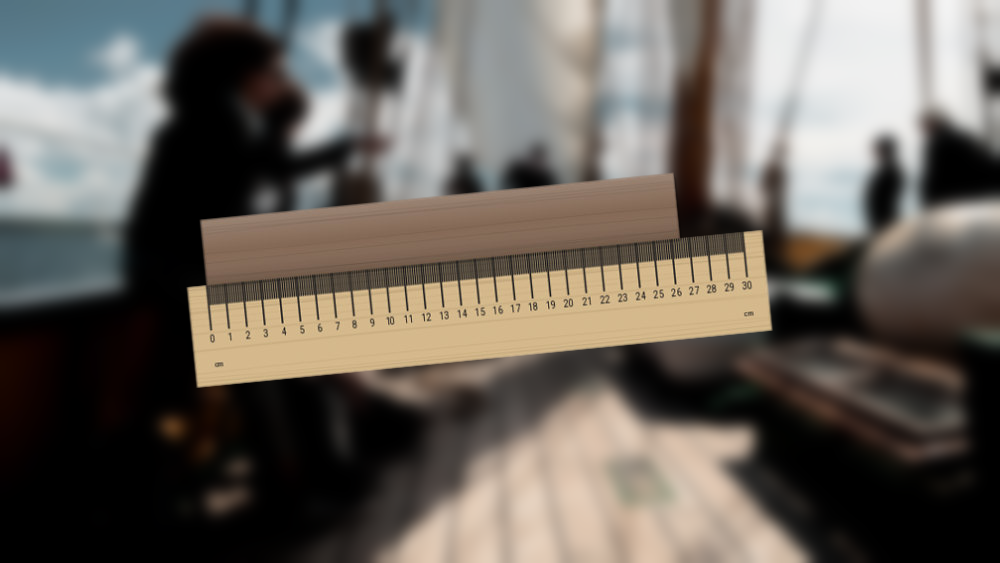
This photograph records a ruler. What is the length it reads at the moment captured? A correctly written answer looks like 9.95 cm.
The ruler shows 26.5 cm
